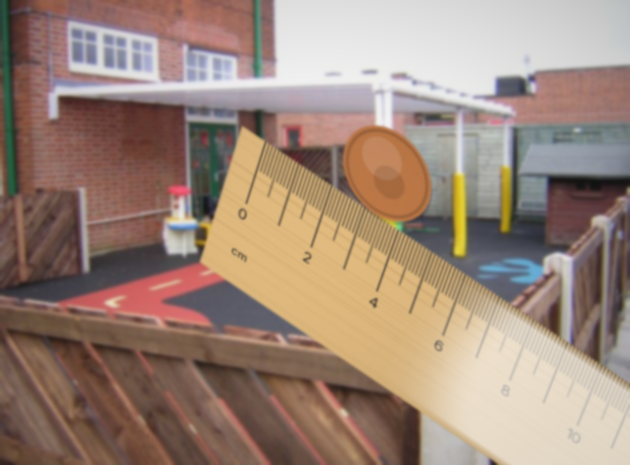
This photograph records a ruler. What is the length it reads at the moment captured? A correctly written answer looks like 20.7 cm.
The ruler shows 2.5 cm
